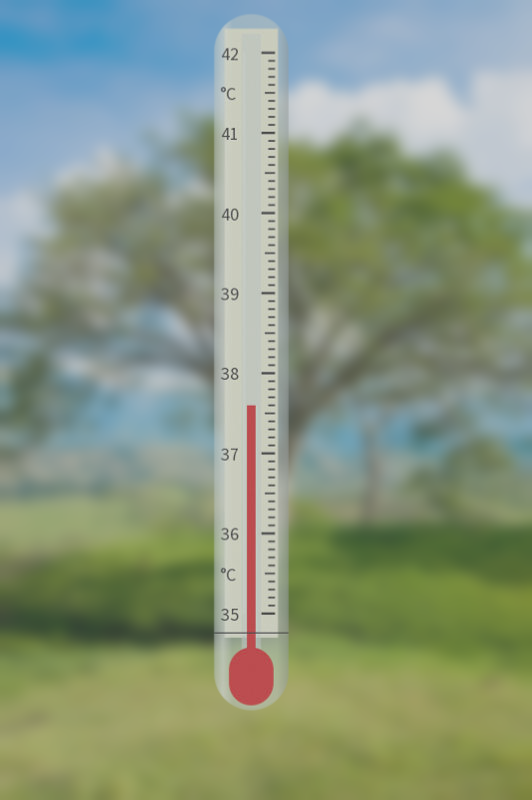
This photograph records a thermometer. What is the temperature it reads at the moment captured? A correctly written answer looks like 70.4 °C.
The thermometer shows 37.6 °C
